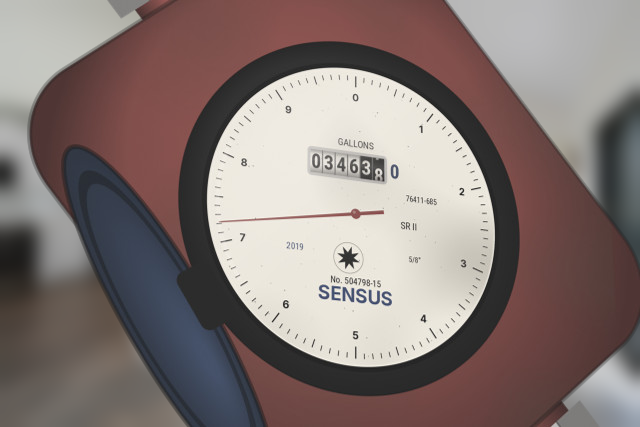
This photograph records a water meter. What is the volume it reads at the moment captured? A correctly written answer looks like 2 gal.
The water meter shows 346377.2 gal
